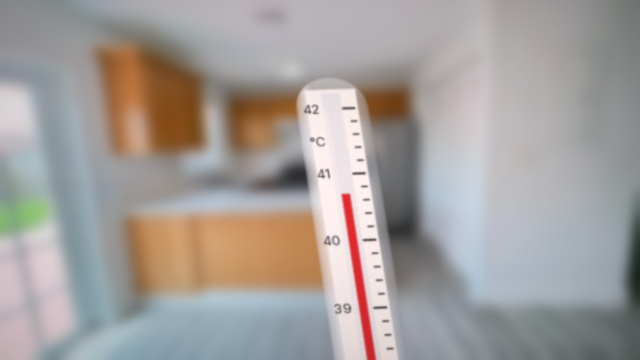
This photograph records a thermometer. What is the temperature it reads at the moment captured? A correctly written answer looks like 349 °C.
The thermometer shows 40.7 °C
